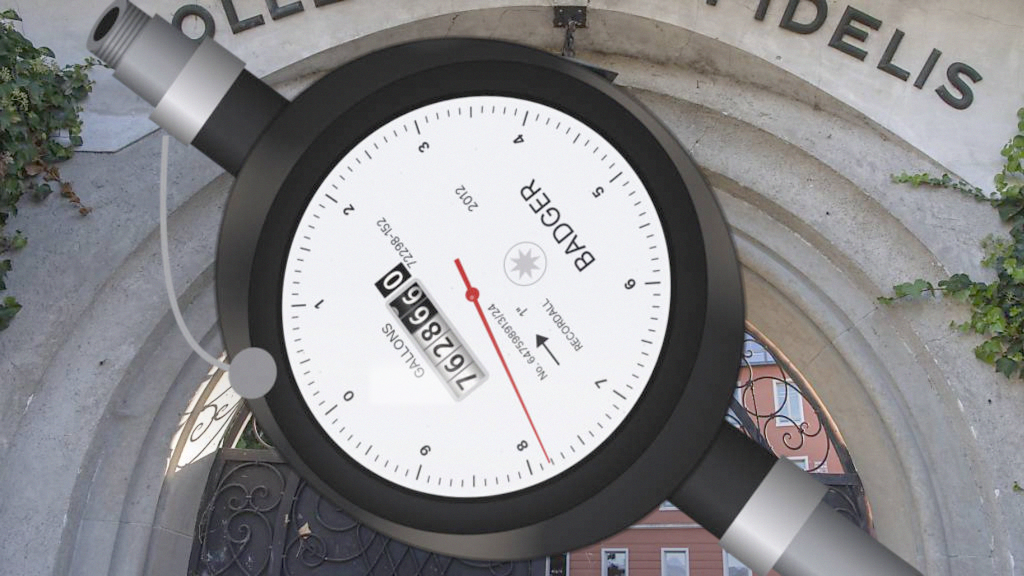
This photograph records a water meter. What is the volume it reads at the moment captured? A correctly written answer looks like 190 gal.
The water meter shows 7628657.8 gal
